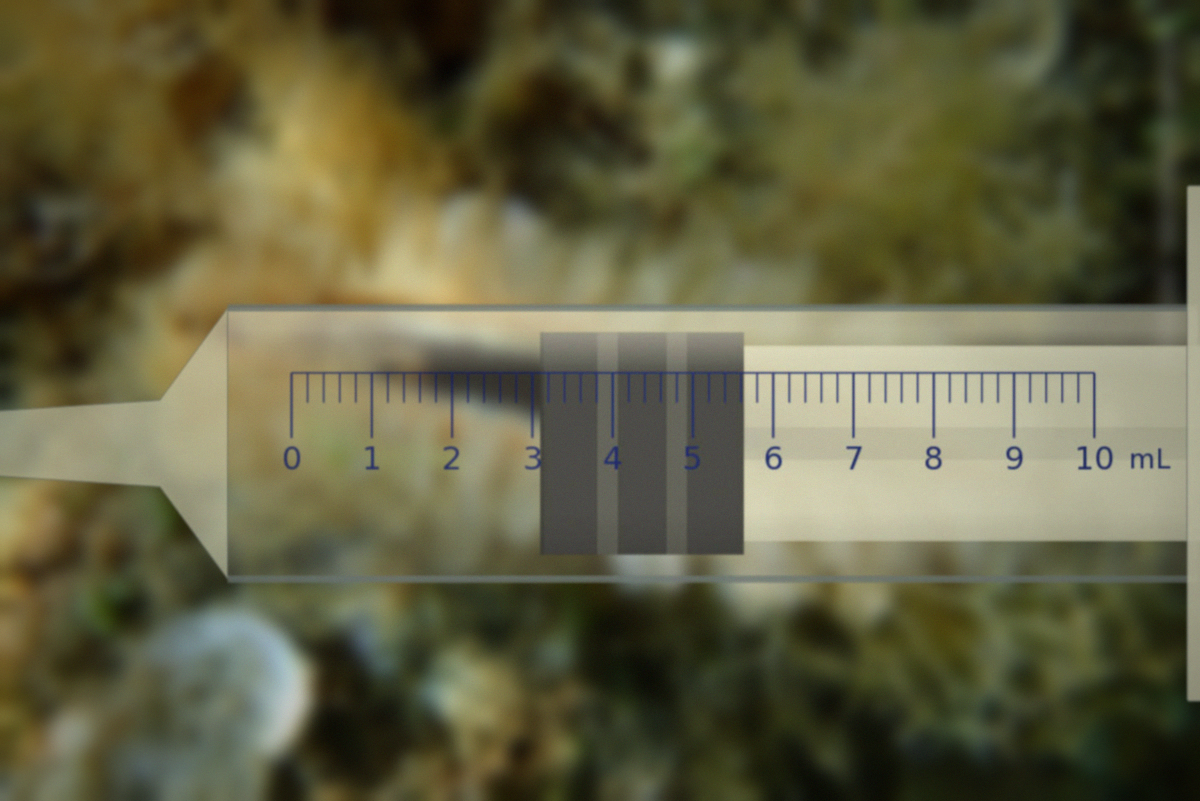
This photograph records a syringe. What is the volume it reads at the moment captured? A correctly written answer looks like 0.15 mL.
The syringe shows 3.1 mL
